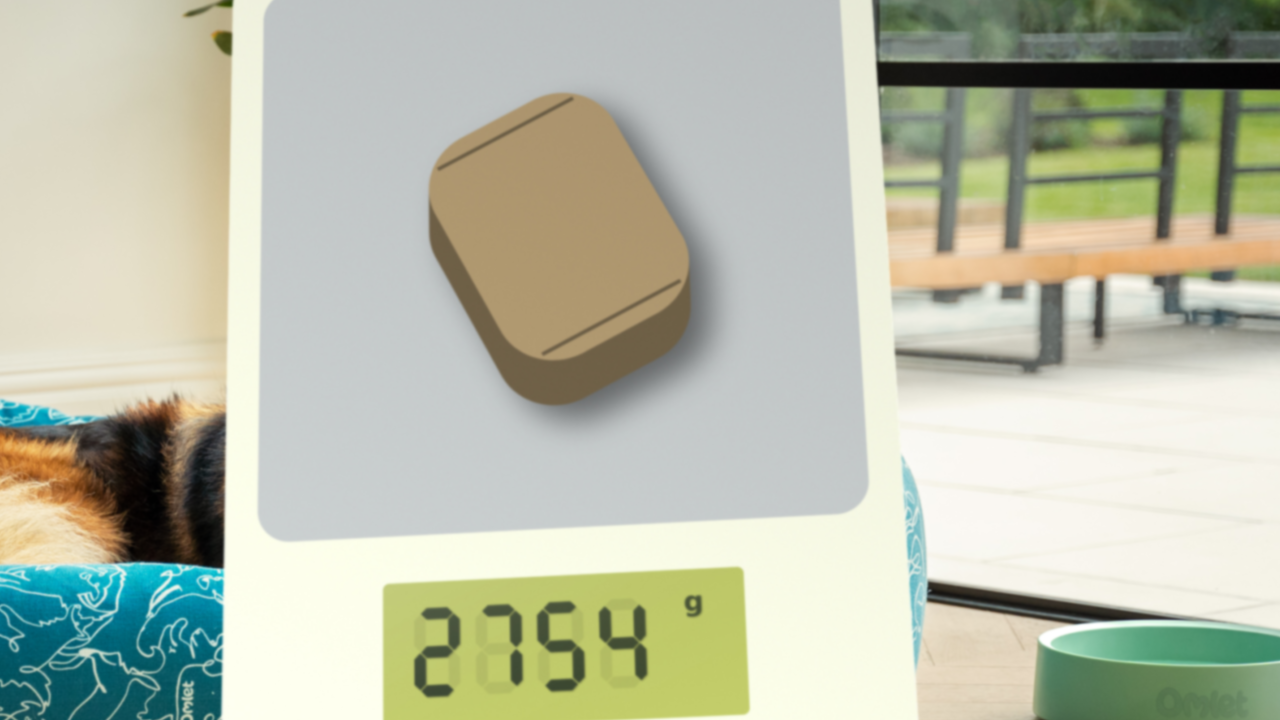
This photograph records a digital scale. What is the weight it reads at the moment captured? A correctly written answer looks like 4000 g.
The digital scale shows 2754 g
